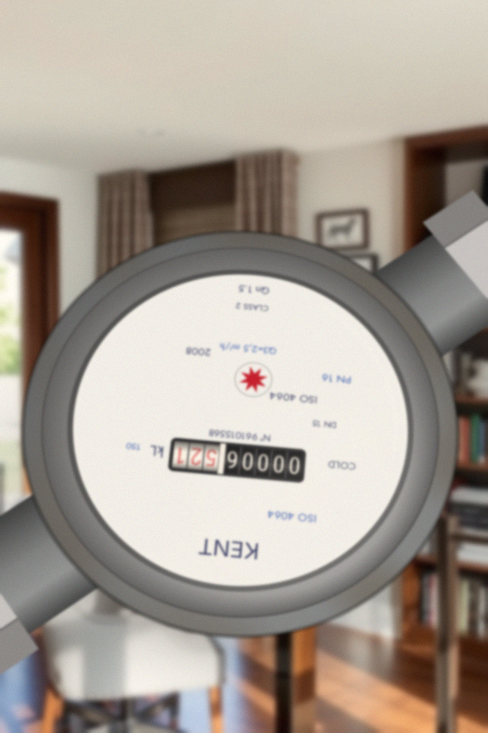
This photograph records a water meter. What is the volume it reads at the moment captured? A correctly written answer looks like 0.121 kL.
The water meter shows 6.521 kL
